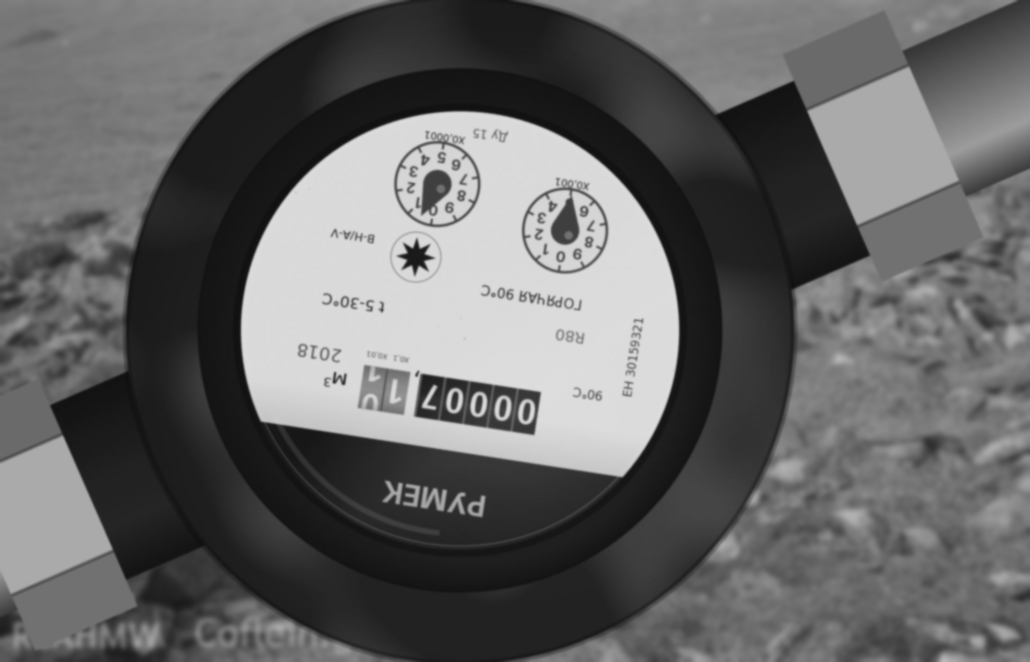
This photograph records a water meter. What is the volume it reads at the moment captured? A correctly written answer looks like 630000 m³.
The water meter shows 7.1050 m³
